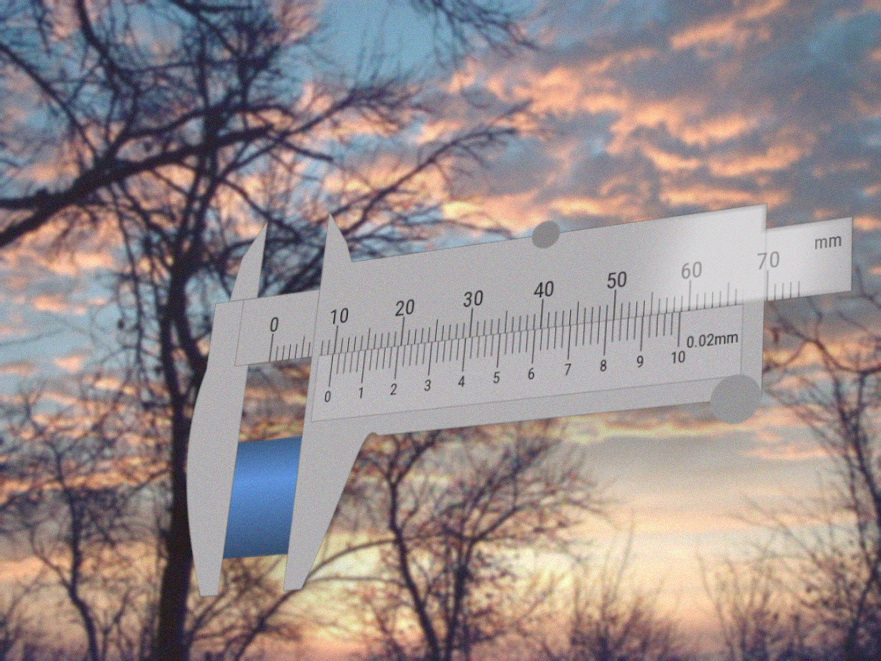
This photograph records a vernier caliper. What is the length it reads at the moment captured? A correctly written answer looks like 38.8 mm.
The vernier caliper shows 9.8 mm
